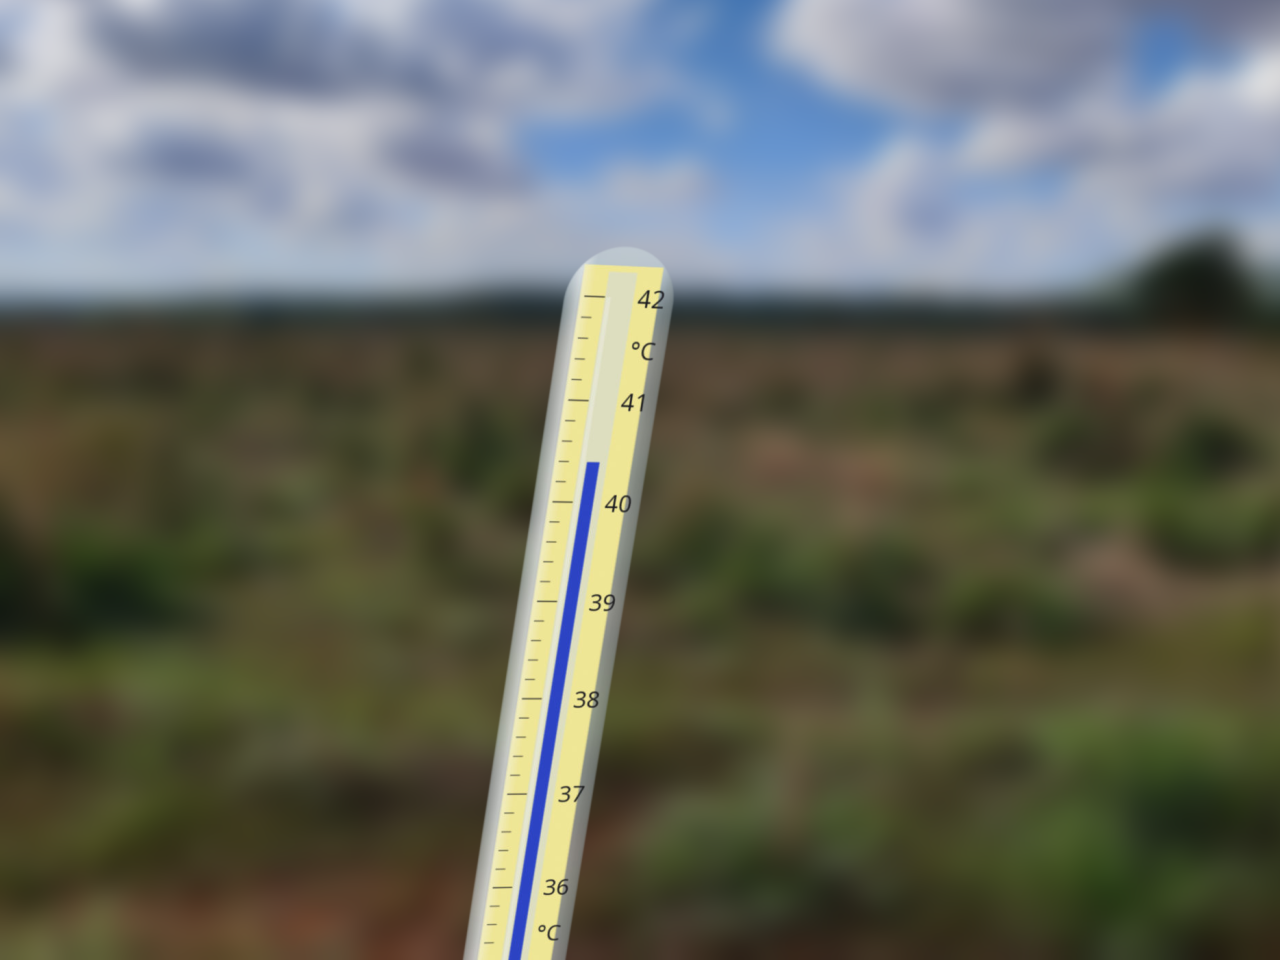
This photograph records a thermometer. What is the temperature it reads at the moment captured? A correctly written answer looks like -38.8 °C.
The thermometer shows 40.4 °C
